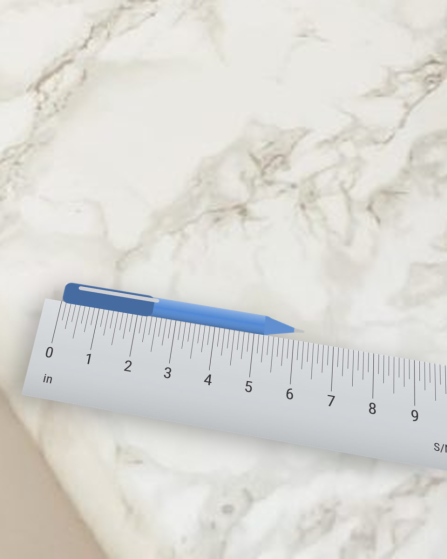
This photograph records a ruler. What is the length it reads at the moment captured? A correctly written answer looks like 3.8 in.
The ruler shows 6.25 in
